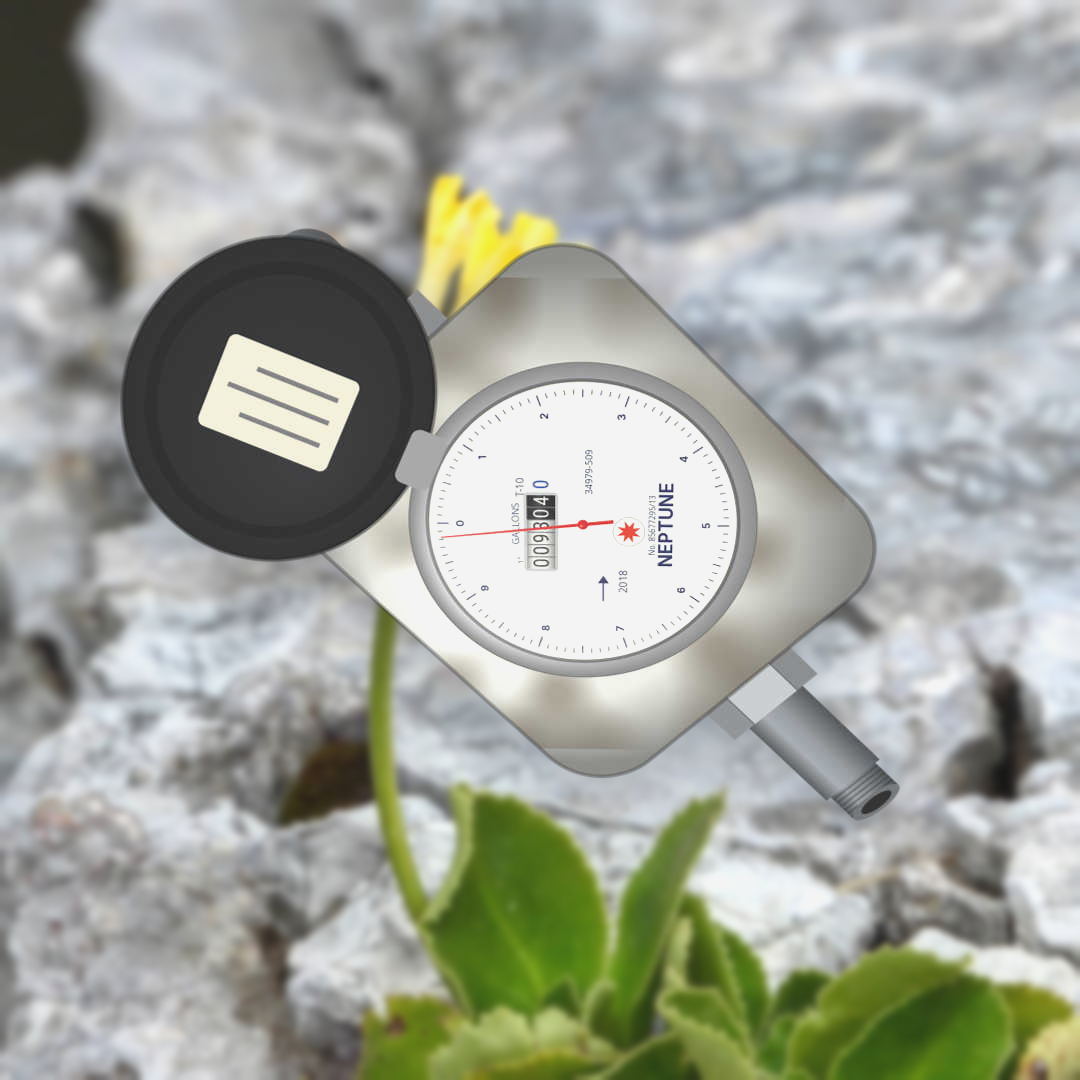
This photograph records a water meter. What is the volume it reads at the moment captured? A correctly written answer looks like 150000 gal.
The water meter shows 93039.8 gal
